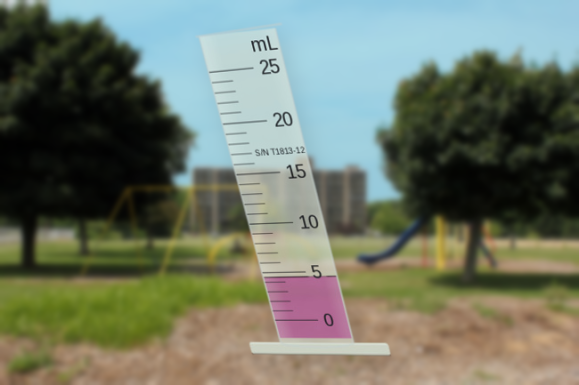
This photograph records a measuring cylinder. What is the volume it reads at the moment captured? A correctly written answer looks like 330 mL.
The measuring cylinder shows 4.5 mL
